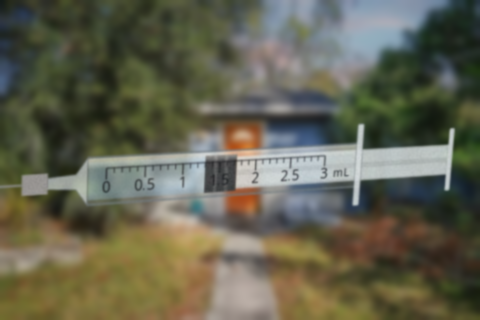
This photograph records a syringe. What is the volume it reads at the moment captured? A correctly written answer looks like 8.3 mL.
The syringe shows 1.3 mL
